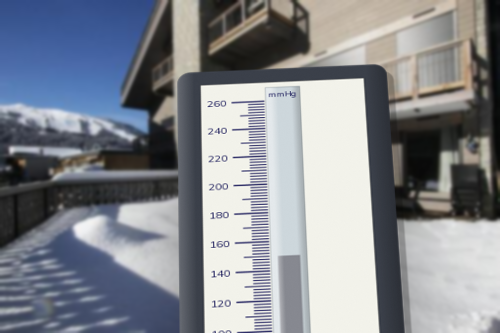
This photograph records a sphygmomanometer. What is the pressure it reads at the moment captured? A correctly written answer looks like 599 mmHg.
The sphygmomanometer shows 150 mmHg
